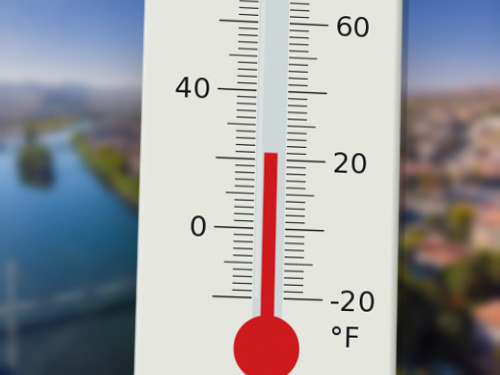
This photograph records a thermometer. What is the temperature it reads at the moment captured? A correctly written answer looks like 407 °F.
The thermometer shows 22 °F
